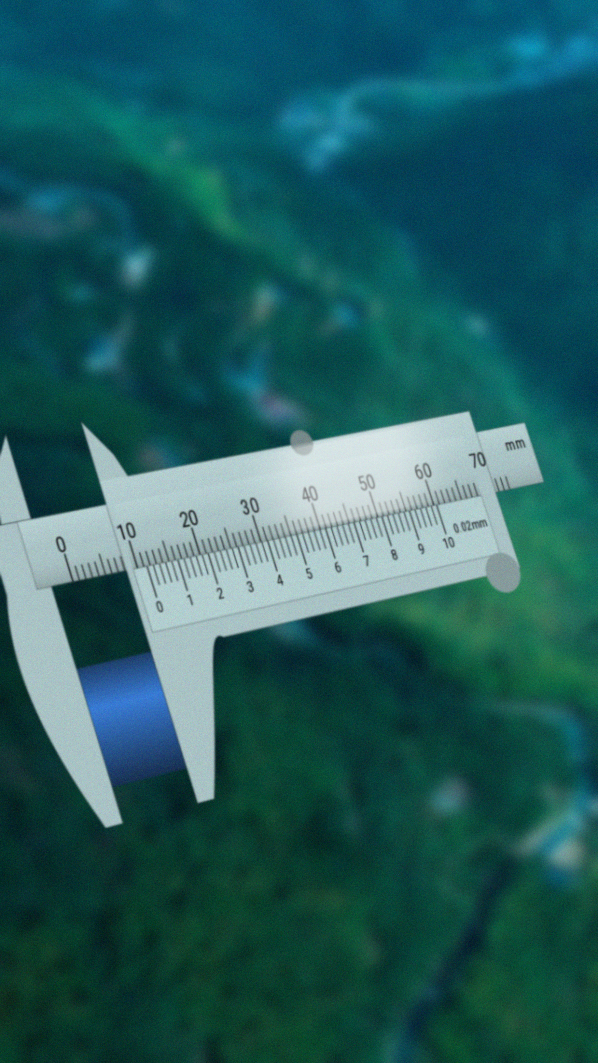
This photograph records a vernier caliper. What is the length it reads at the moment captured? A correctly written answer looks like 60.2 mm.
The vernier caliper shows 11.5 mm
